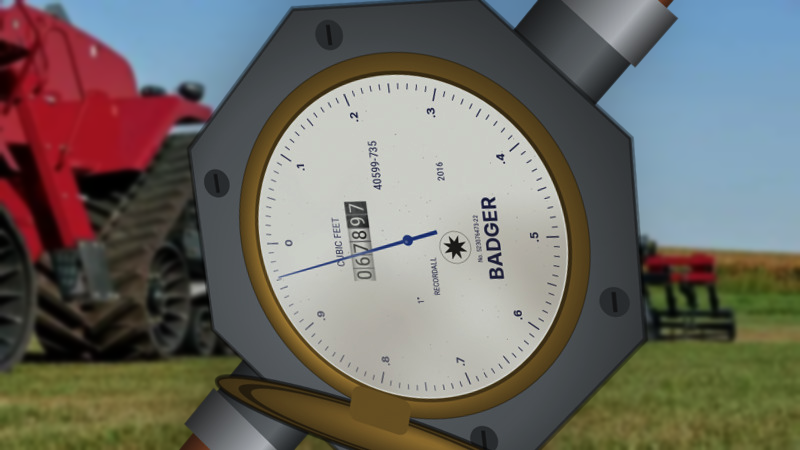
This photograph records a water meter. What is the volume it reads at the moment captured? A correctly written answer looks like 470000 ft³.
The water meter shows 67896.96 ft³
